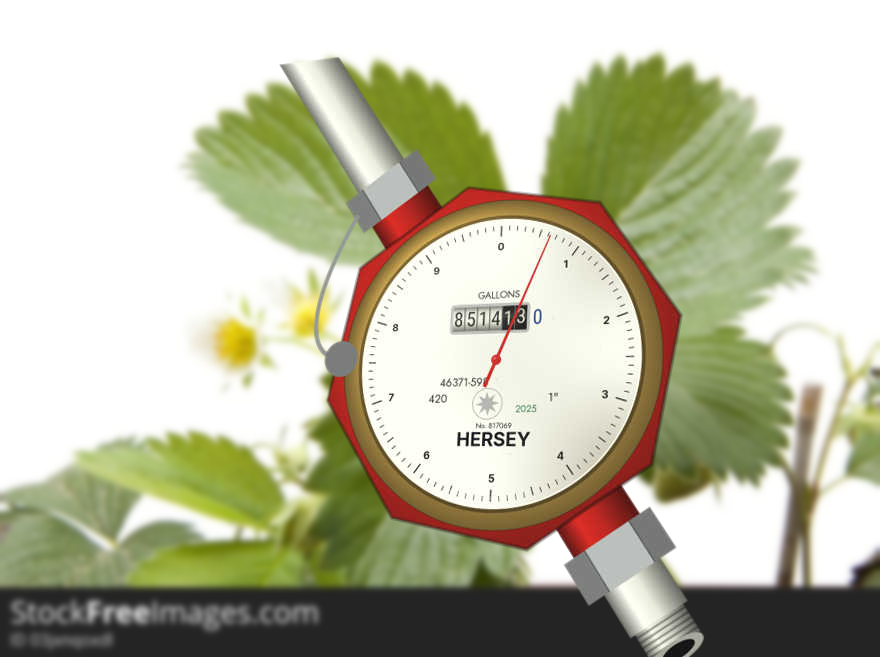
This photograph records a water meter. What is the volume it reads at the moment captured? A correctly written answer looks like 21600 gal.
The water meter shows 8514130.6 gal
